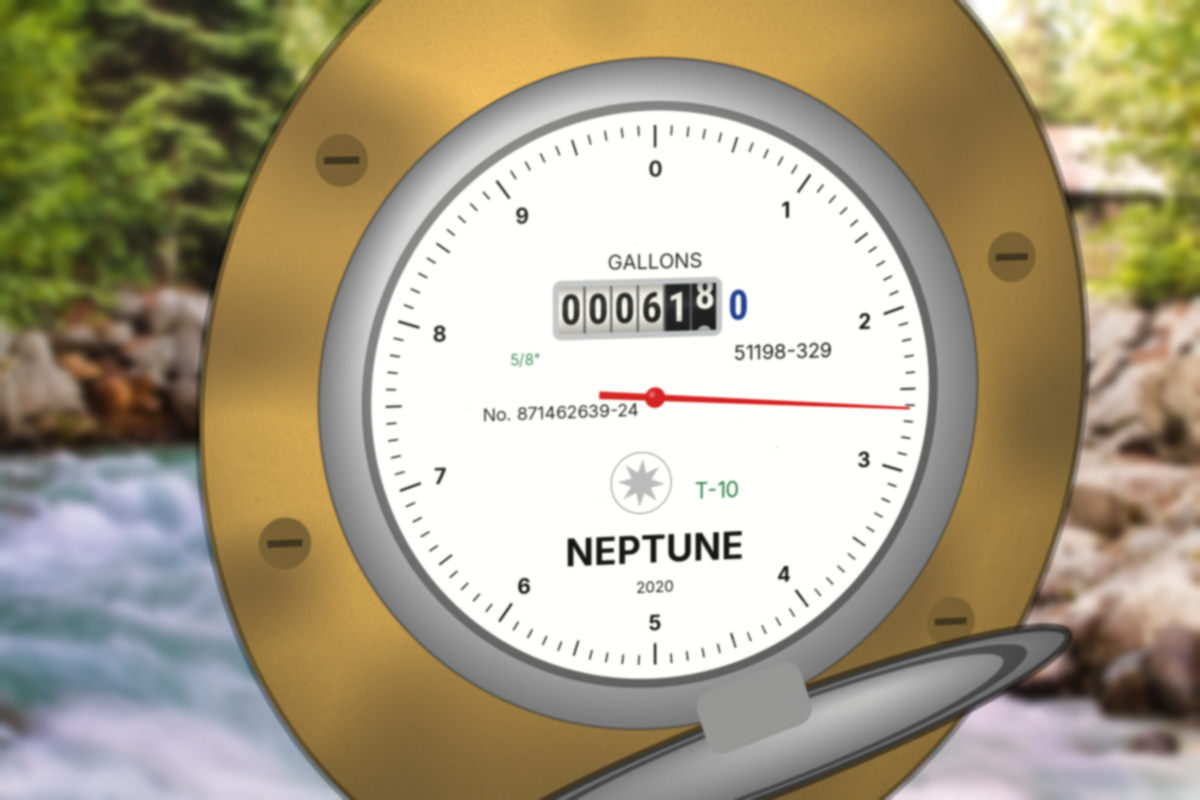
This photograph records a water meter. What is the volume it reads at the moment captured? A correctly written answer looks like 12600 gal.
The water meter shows 6182.6 gal
